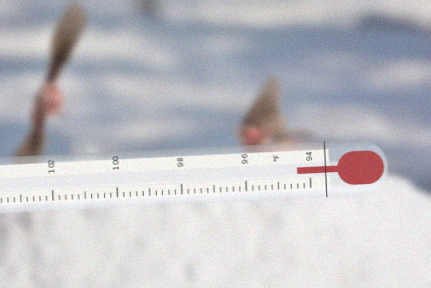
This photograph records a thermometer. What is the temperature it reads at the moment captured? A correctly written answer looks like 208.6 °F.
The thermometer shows 94.4 °F
